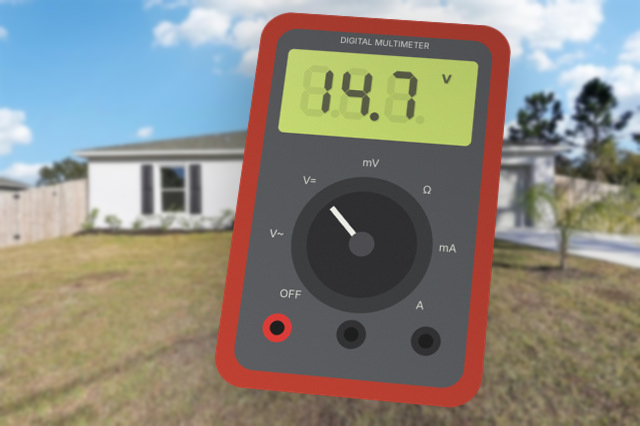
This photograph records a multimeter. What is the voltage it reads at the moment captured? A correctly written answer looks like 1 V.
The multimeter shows 14.7 V
